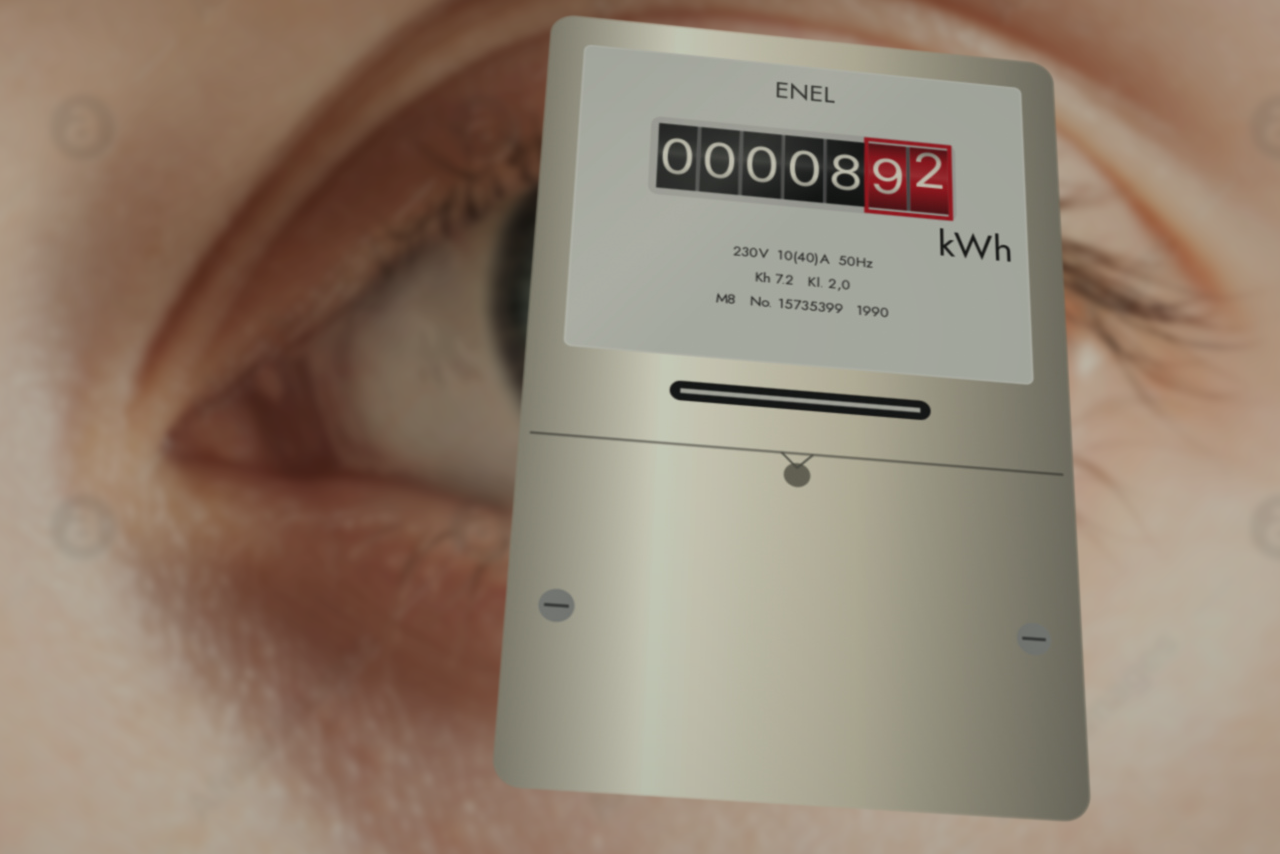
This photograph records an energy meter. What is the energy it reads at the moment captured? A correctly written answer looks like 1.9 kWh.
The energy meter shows 8.92 kWh
